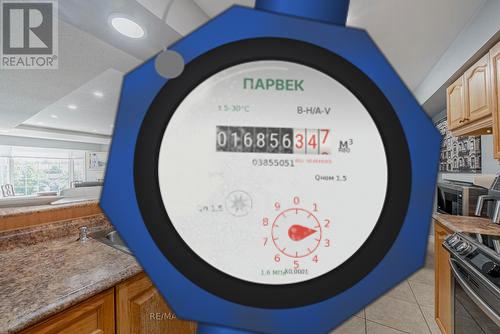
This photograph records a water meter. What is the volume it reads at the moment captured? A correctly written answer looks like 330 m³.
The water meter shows 16856.3472 m³
